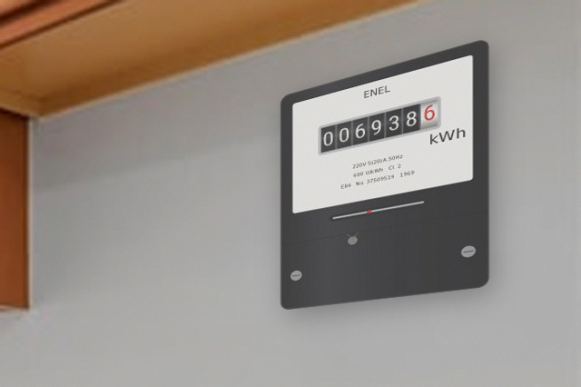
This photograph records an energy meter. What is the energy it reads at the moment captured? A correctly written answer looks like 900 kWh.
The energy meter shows 6938.6 kWh
